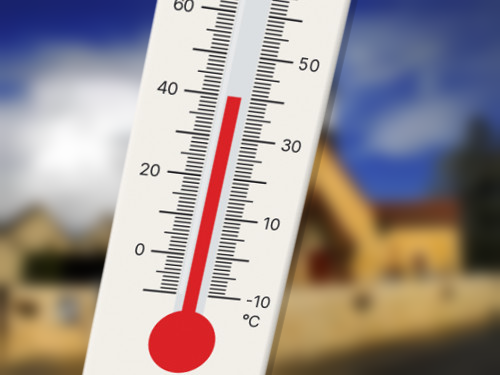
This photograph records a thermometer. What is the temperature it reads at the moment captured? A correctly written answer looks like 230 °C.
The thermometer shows 40 °C
